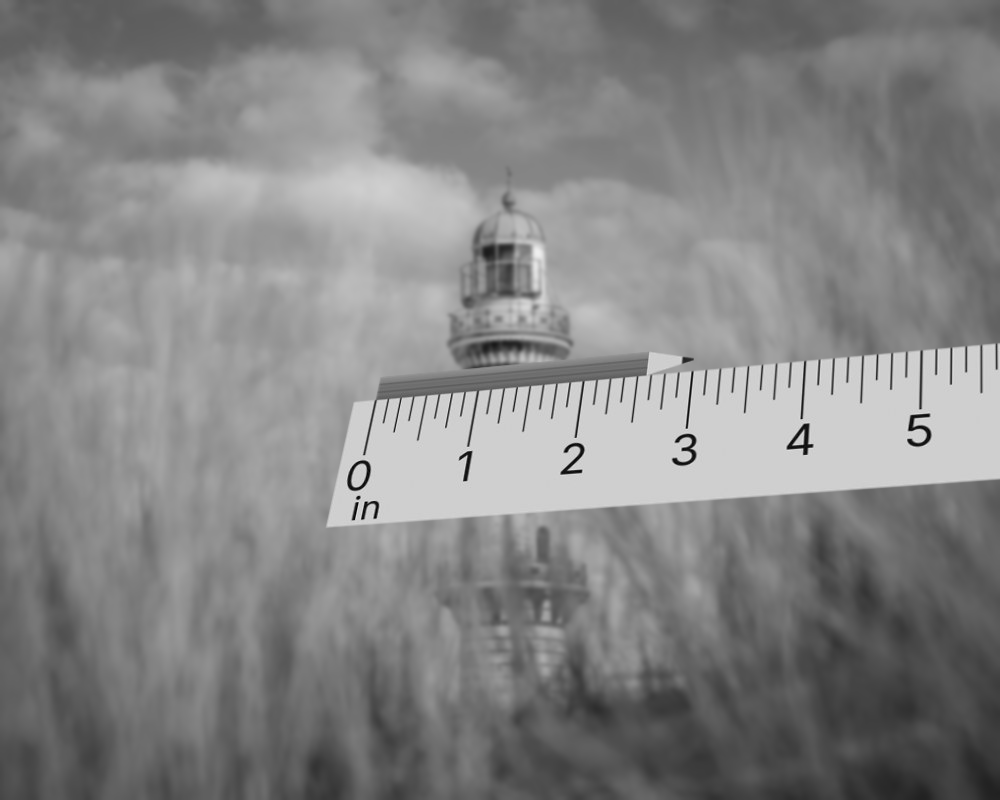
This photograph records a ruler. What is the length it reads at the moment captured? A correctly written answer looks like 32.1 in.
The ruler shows 3 in
